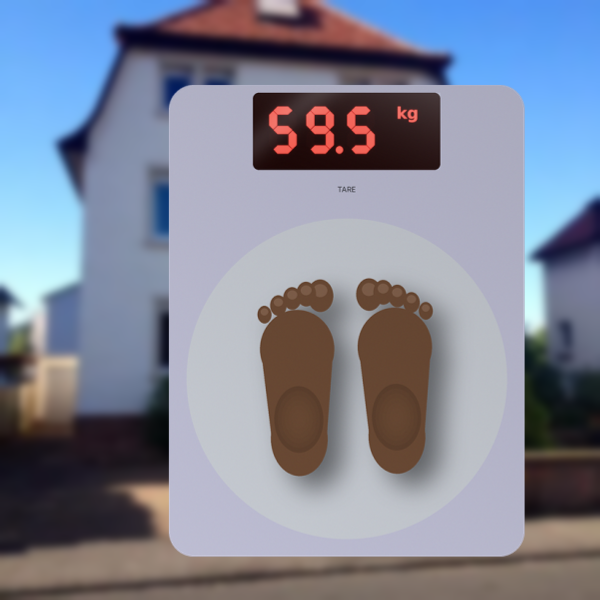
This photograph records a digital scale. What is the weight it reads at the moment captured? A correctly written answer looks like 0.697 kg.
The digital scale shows 59.5 kg
